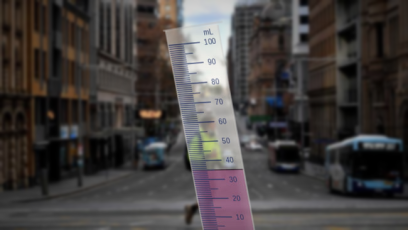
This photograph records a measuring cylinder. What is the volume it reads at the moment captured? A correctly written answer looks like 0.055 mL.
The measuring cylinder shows 35 mL
